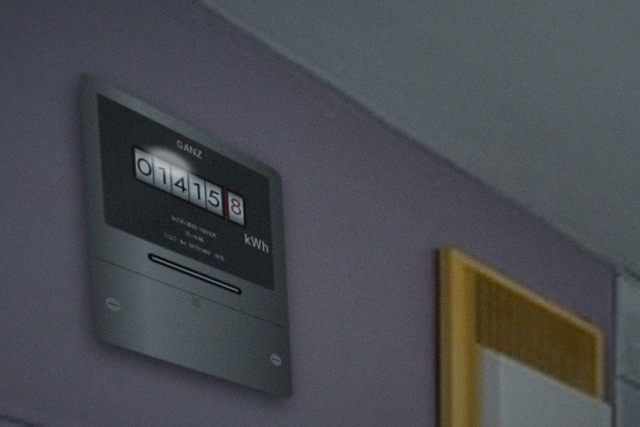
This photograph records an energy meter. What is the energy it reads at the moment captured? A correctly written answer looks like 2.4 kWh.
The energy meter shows 1415.8 kWh
